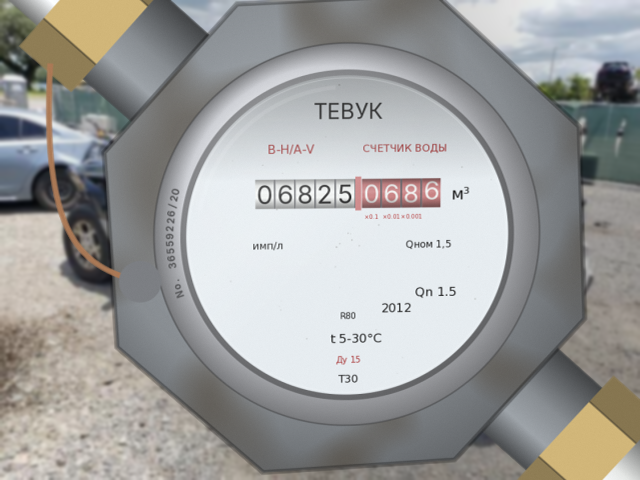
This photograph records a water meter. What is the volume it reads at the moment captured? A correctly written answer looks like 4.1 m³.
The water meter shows 6825.0686 m³
